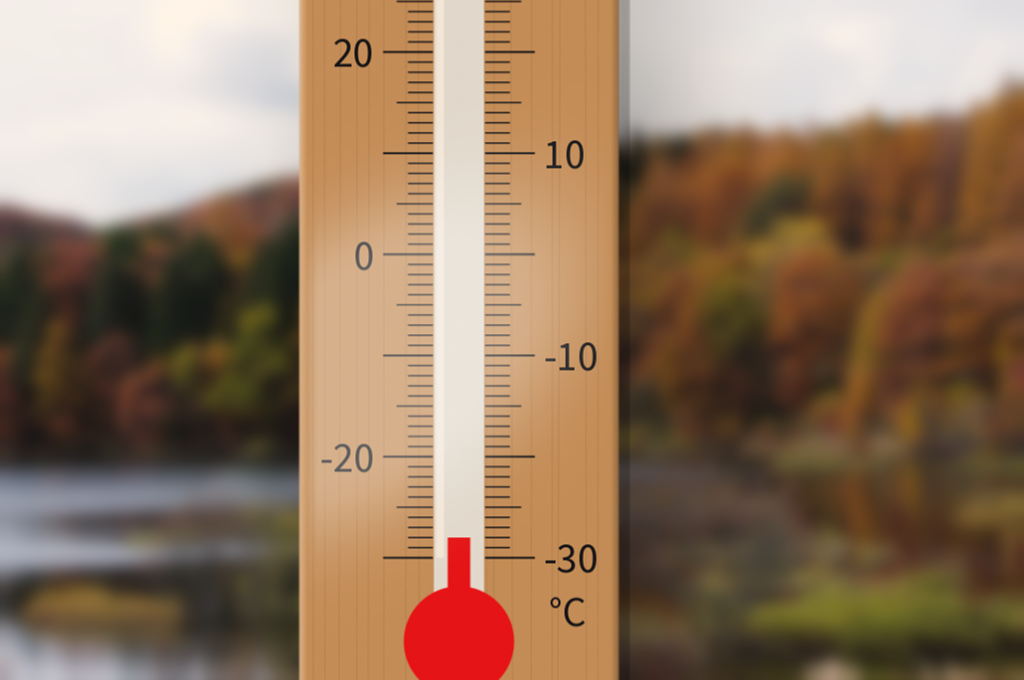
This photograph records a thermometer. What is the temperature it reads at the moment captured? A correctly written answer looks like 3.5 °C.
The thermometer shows -28 °C
